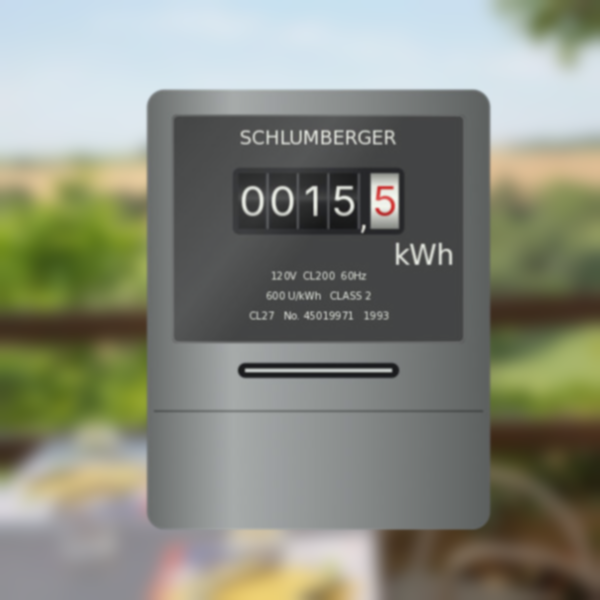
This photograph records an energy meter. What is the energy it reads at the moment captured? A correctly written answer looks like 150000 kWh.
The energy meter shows 15.5 kWh
